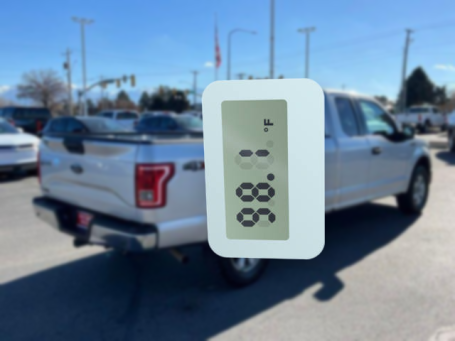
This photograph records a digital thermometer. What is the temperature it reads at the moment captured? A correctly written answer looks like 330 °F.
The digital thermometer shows 98.1 °F
